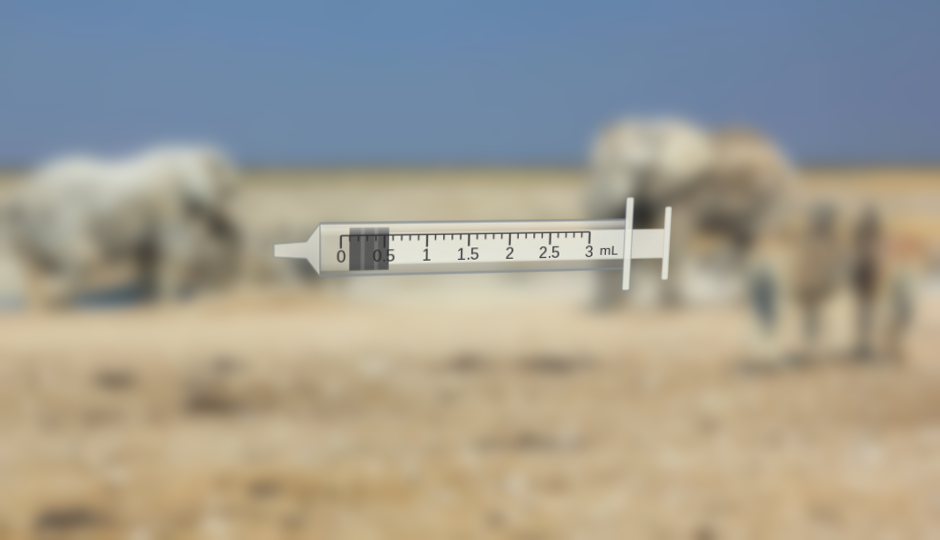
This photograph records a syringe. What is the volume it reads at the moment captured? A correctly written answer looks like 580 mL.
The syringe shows 0.1 mL
